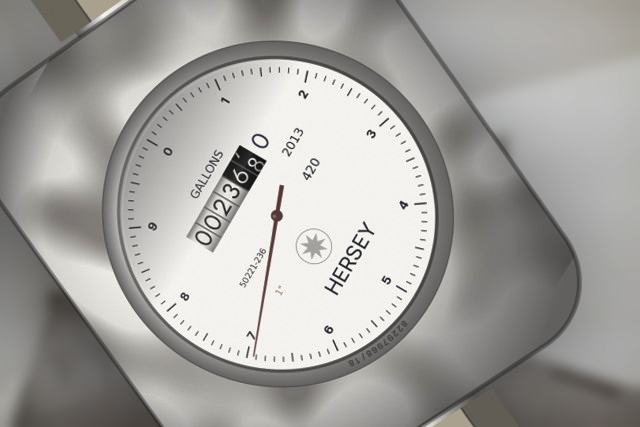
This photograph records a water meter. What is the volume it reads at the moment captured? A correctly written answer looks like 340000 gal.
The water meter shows 23676.9 gal
